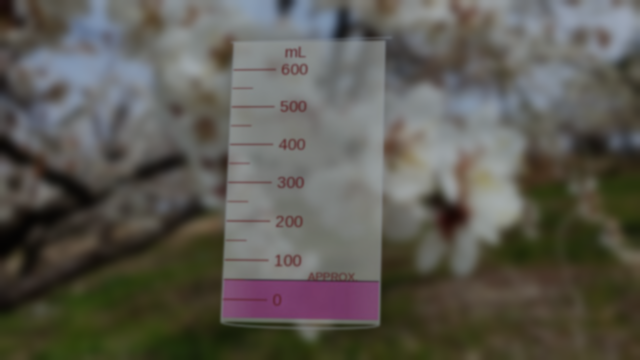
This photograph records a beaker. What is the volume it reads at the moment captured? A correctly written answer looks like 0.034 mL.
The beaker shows 50 mL
